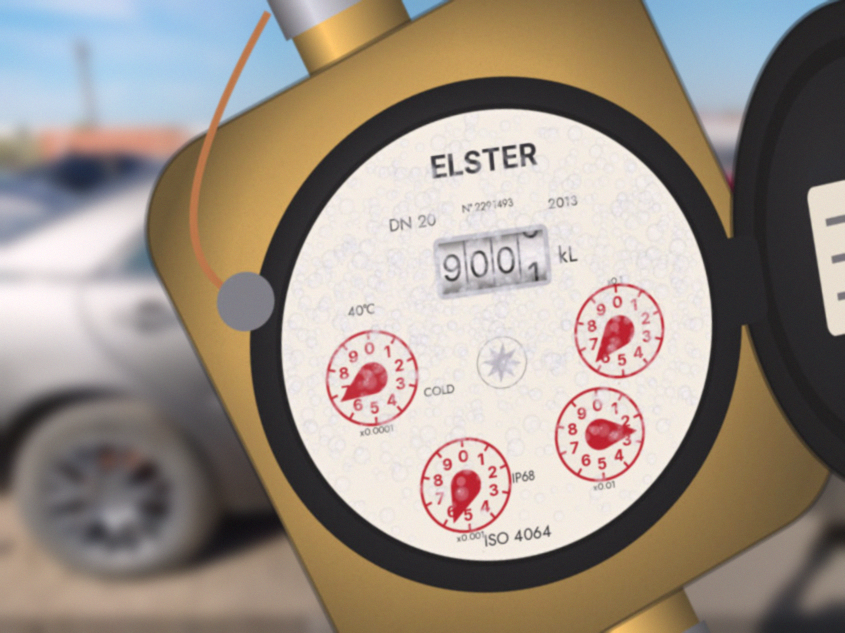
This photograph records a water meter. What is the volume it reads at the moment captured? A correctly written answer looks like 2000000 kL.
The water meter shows 9000.6256 kL
